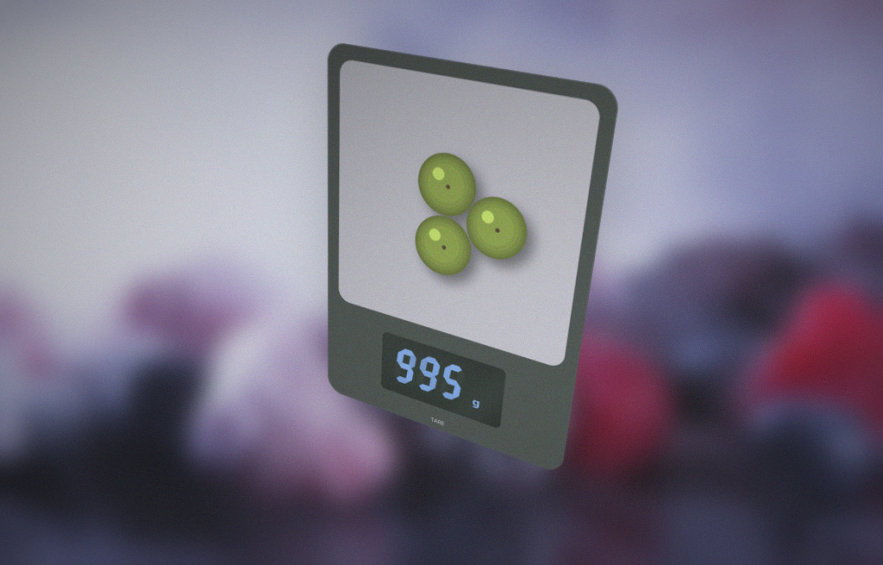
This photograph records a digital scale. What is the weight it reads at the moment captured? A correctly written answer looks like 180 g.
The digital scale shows 995 g
